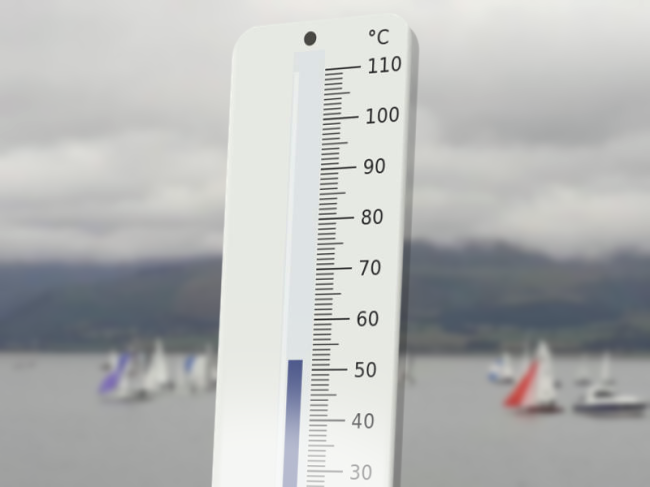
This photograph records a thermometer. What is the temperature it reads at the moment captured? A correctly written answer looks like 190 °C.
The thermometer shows 52 °C
